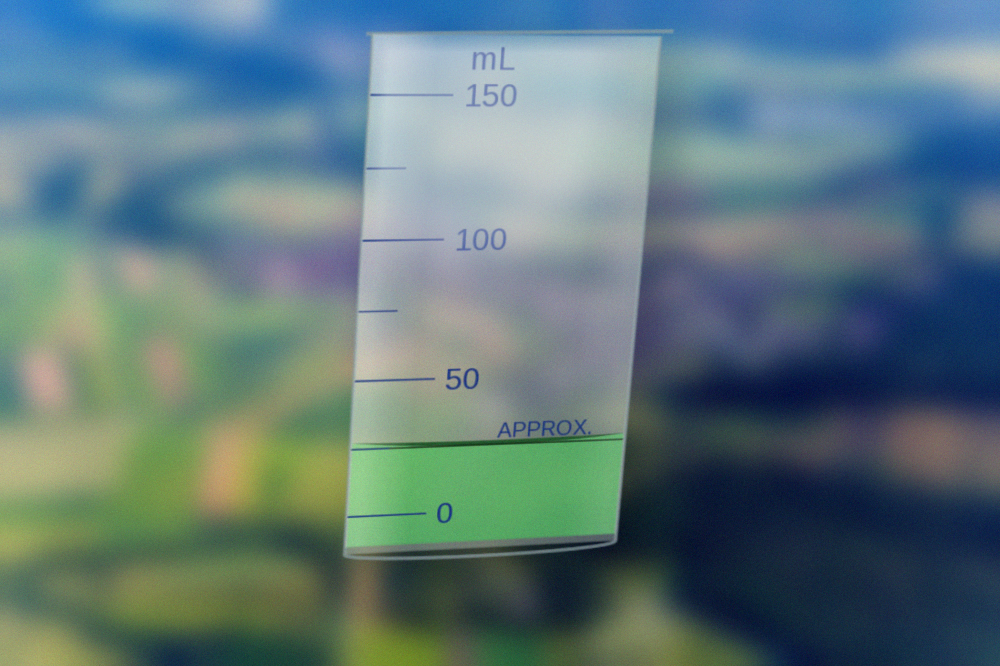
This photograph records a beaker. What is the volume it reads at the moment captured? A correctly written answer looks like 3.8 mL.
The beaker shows 25 mL
